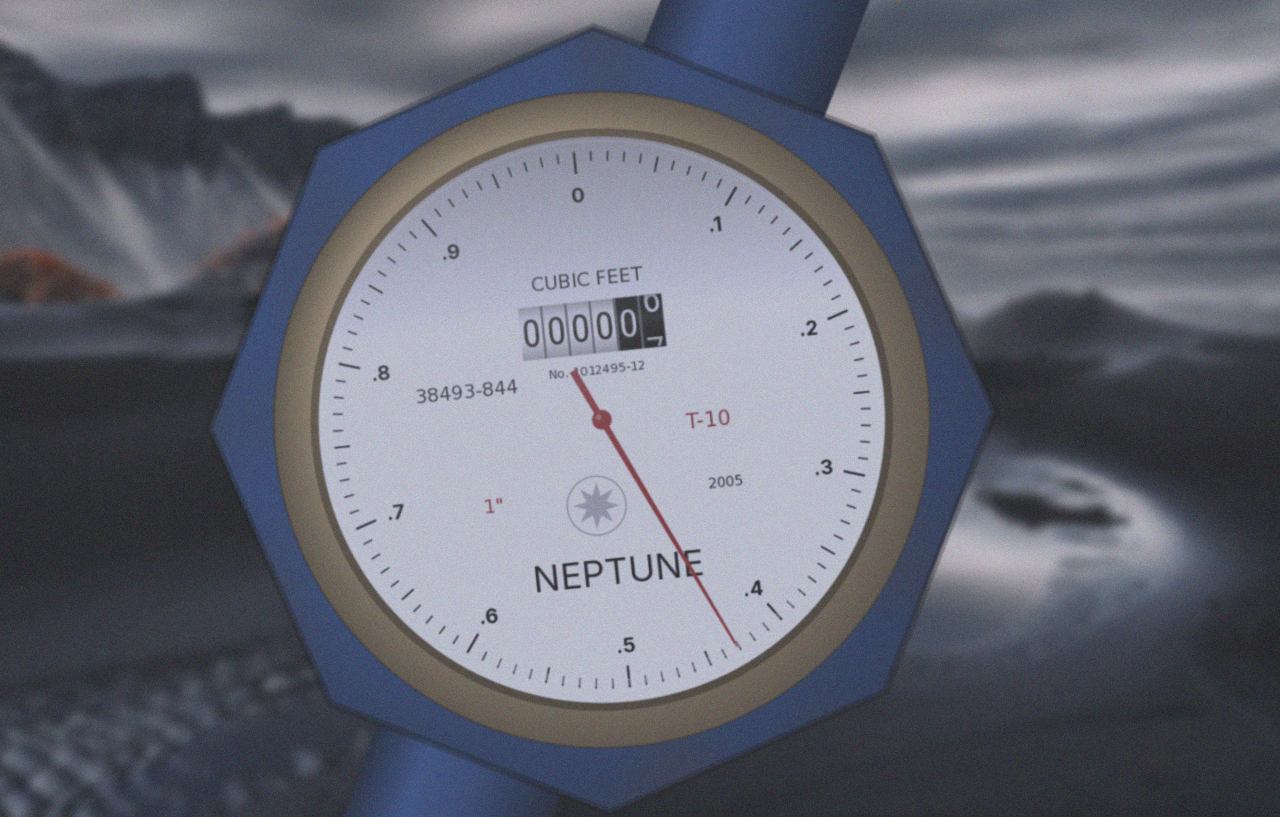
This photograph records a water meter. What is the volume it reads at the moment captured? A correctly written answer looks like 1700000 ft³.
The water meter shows 6.43 ft³
